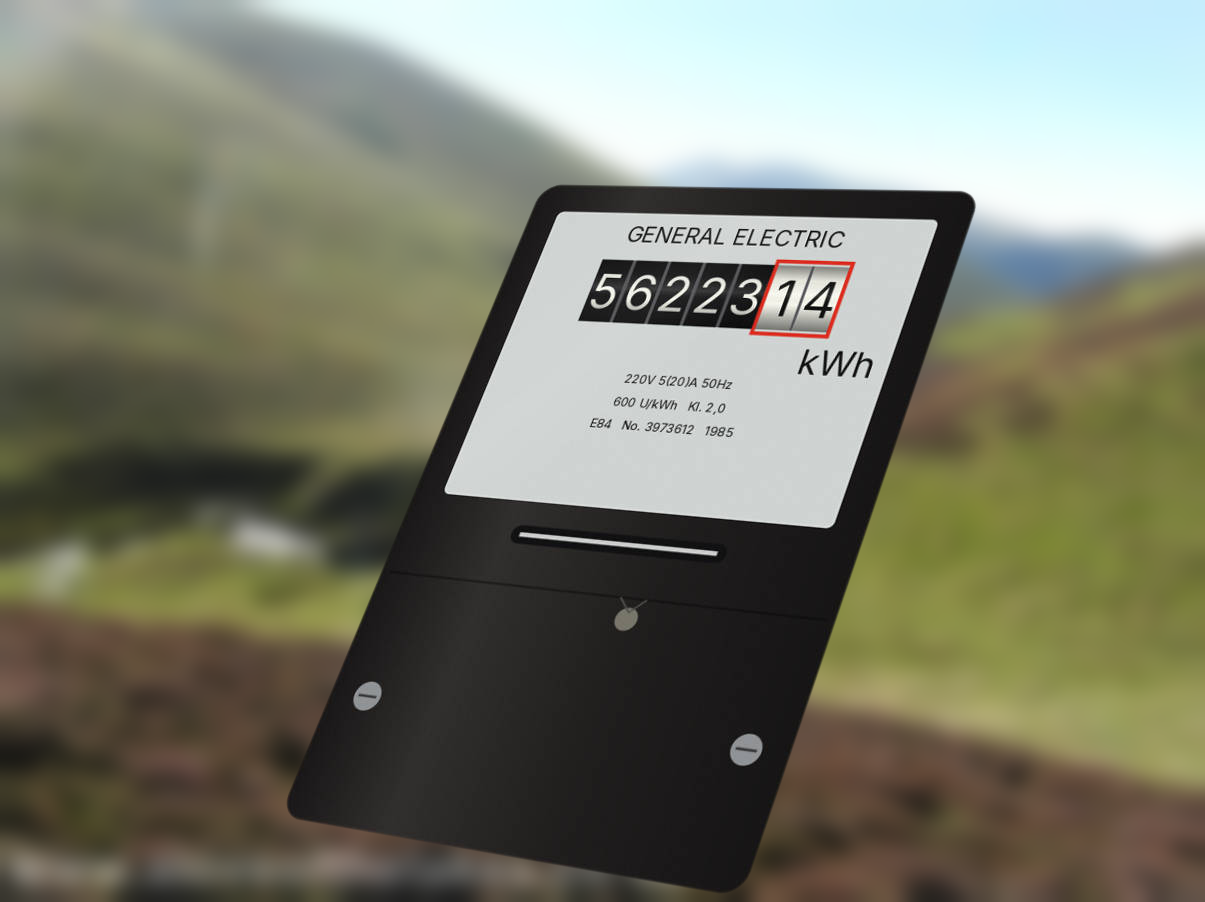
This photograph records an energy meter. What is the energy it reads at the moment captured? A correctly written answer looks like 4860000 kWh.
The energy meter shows 56223.14 kWh
